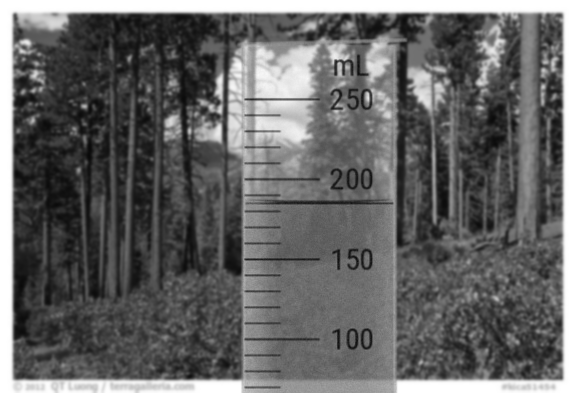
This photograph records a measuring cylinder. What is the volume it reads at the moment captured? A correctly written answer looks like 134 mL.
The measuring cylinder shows 185 mL
